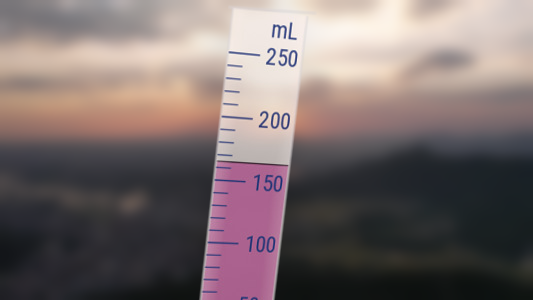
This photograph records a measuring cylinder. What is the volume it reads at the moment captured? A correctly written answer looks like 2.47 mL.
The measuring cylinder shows 165 mL
